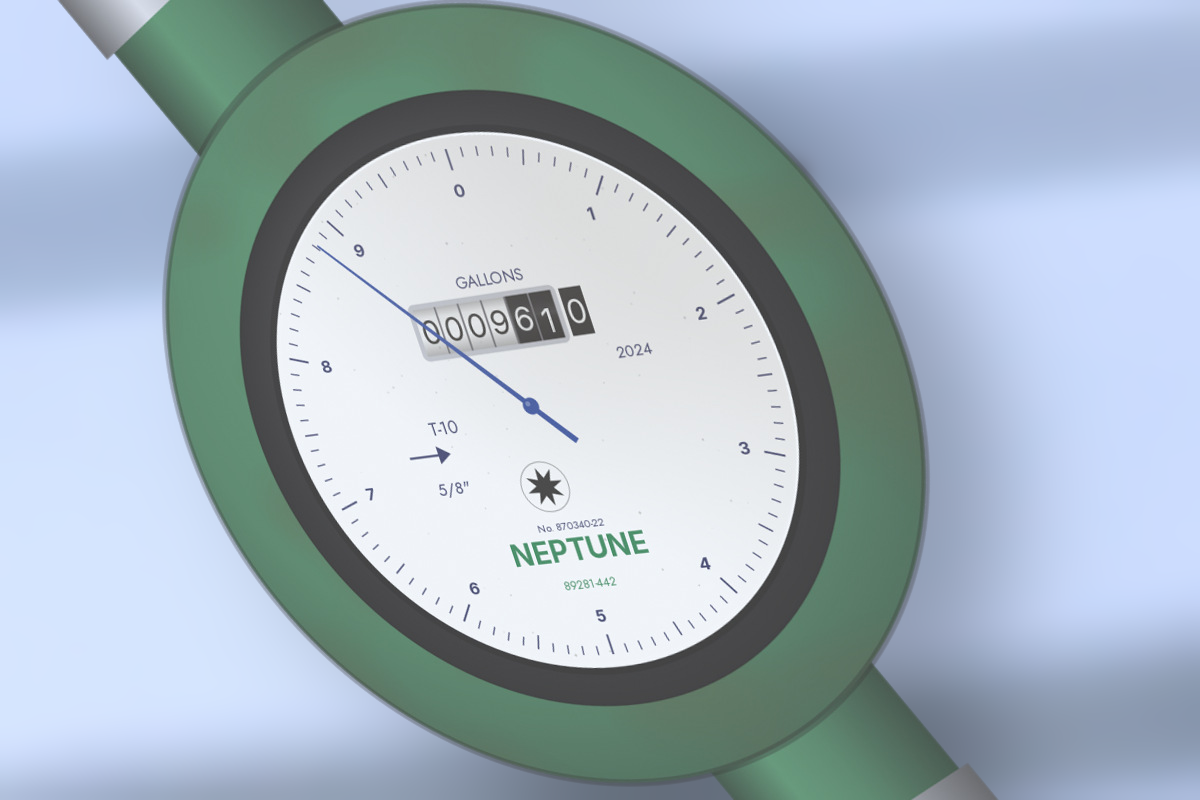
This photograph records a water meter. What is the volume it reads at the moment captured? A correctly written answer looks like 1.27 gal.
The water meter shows 9608.8 gal
